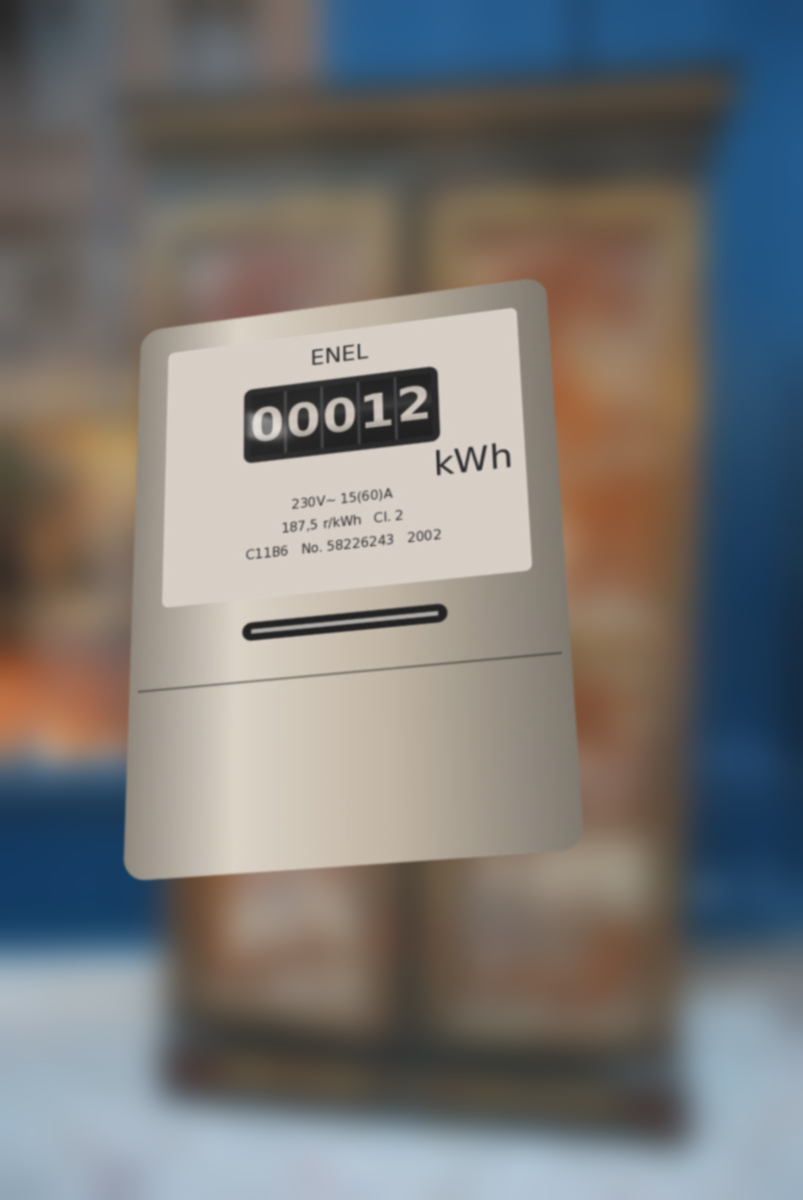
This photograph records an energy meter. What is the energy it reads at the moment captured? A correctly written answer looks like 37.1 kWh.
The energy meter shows 12 kWh
